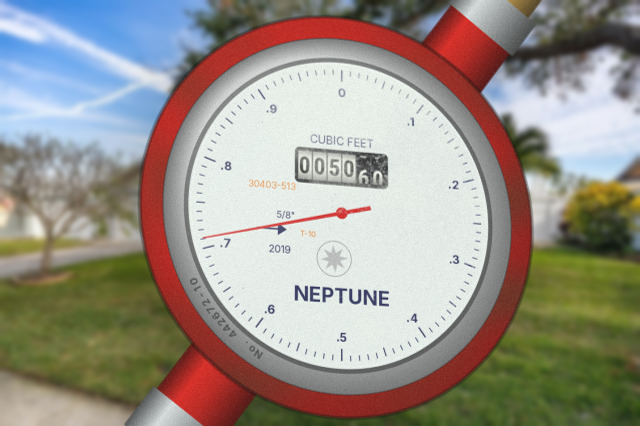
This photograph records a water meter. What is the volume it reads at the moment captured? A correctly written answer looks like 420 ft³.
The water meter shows 5059.71 ft³
